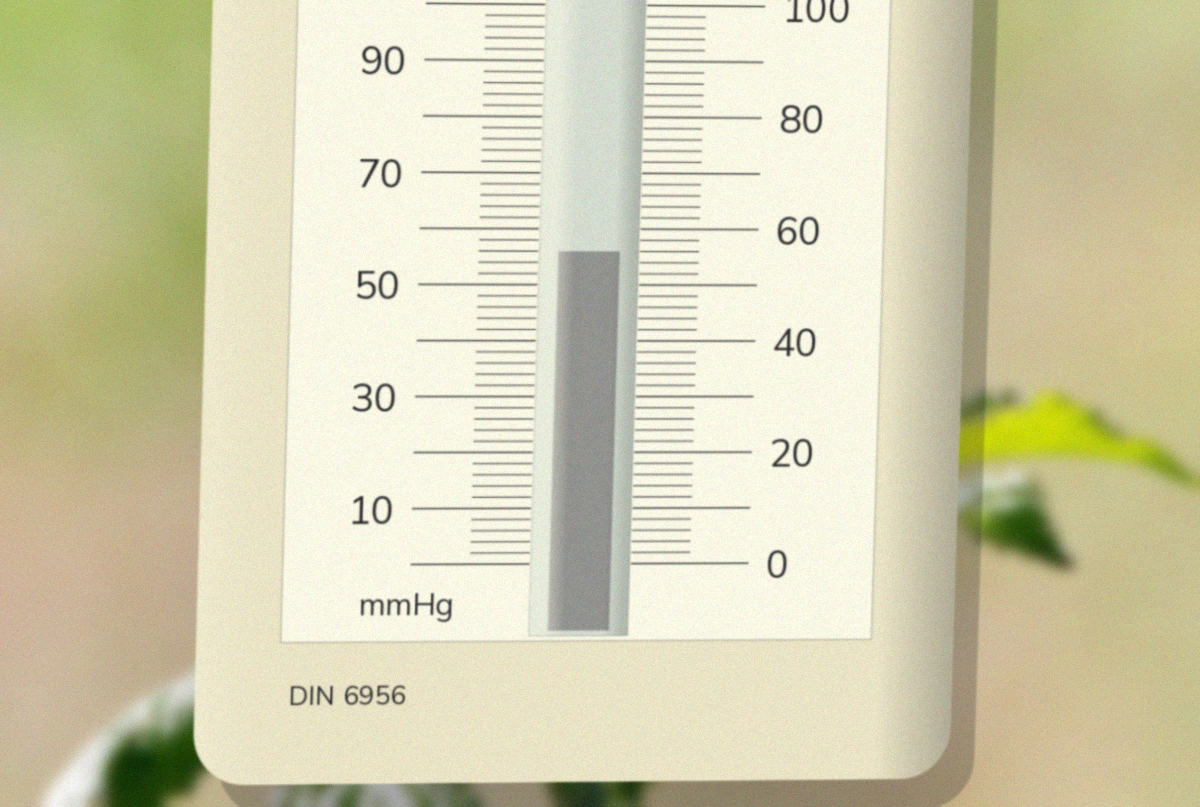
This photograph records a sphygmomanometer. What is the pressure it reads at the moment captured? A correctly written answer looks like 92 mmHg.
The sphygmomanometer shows 56 mmHg
